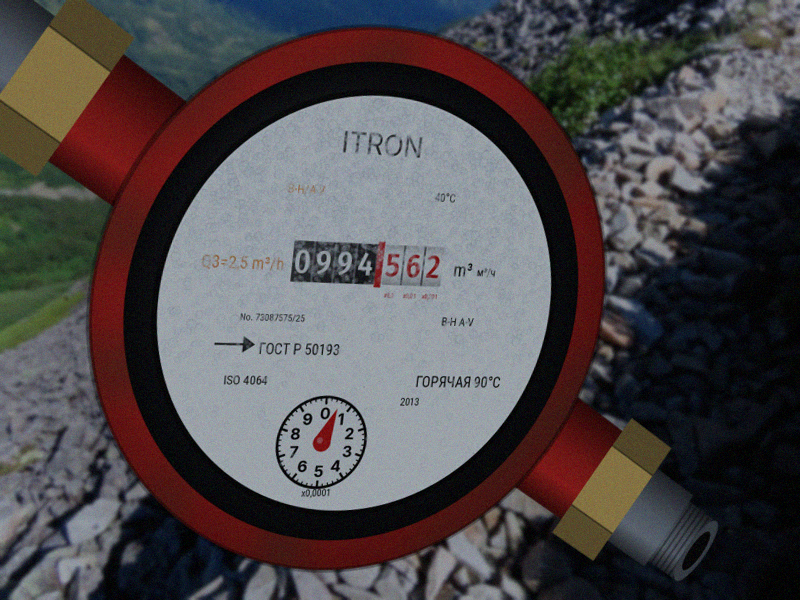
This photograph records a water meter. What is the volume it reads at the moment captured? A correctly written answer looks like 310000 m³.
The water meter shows 994.5620 m³
